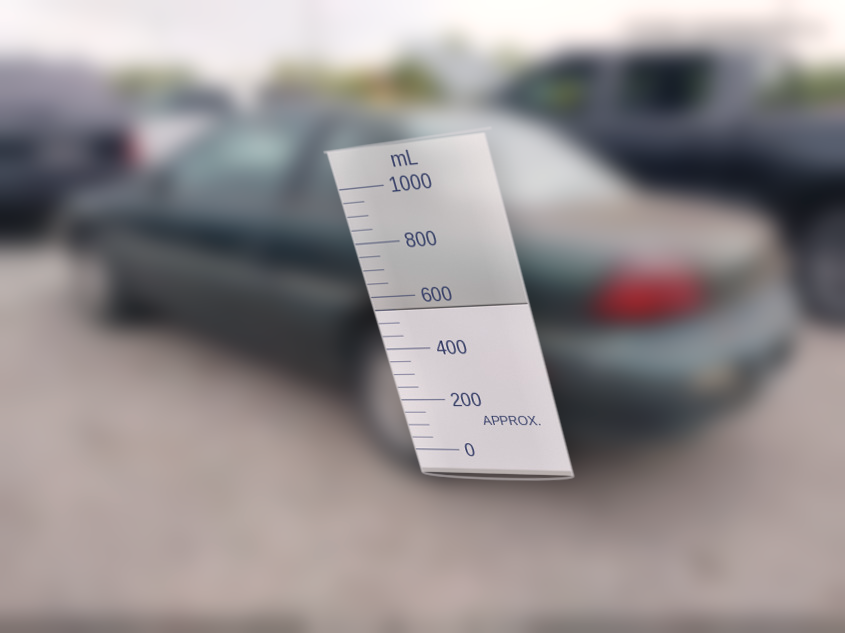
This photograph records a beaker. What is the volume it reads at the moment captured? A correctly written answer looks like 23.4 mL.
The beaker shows 550 mL
